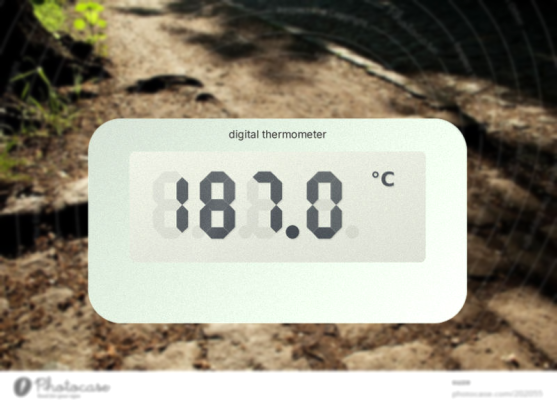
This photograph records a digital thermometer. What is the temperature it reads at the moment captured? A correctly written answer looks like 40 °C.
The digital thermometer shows 187.0 °C
